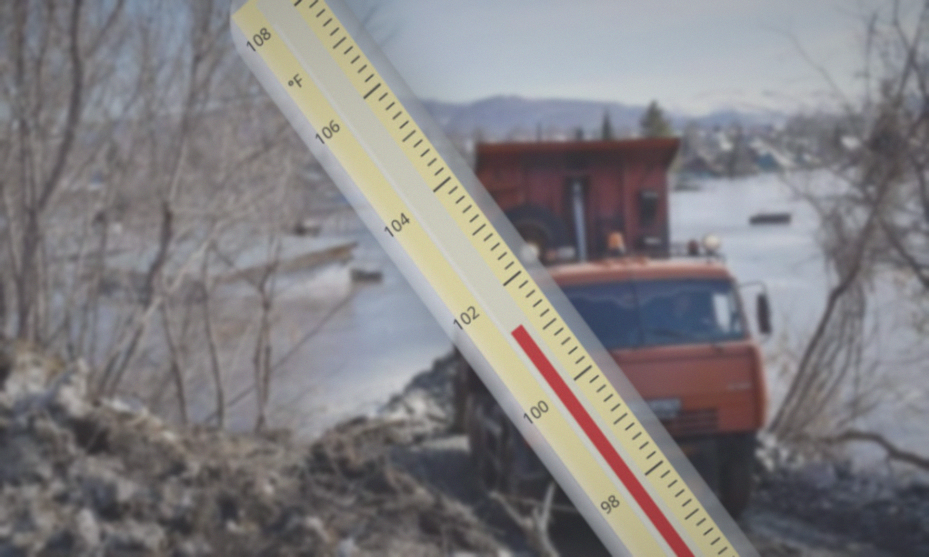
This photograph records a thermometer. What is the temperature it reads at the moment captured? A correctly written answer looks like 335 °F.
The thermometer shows 101.3 °F
